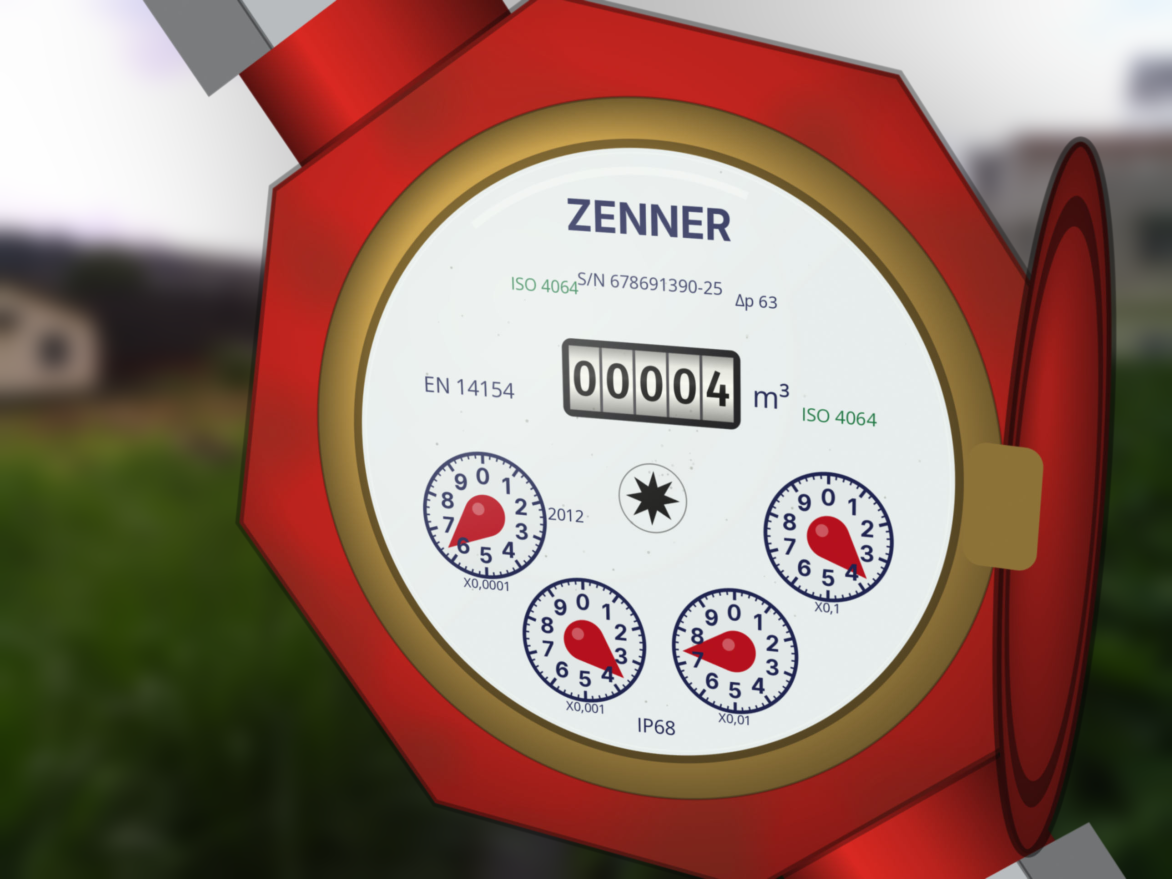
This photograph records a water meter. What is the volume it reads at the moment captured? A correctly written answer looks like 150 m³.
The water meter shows 4.3736 m³
